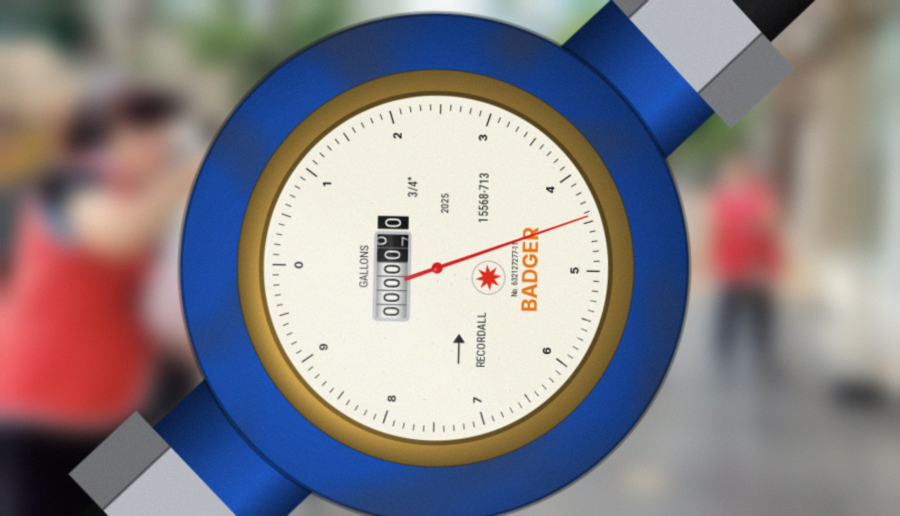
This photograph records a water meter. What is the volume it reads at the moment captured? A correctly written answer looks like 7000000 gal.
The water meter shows 64.4 gal
